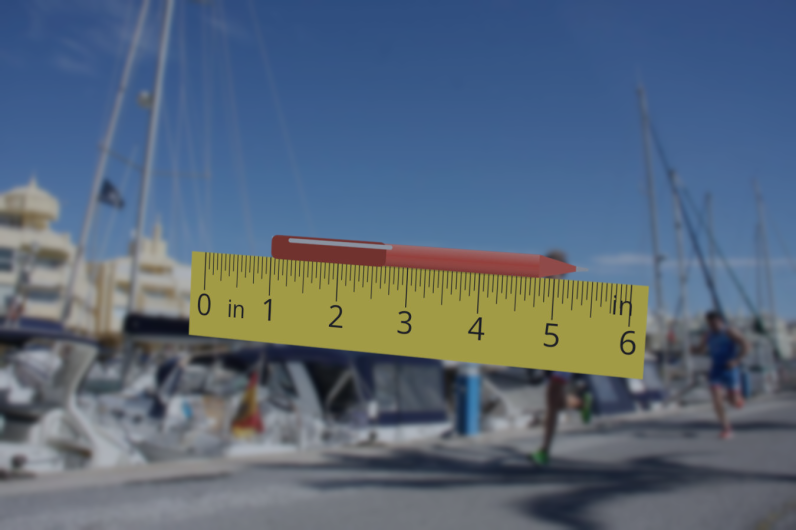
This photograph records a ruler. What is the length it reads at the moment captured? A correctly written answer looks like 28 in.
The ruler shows 4.4375 in
